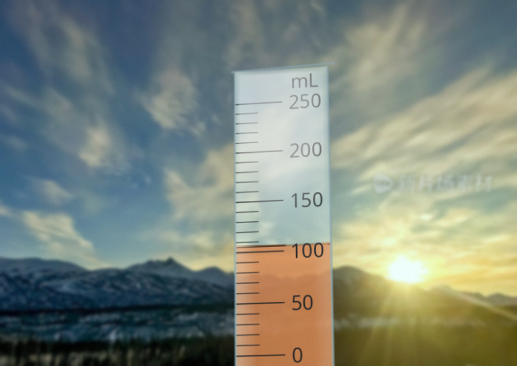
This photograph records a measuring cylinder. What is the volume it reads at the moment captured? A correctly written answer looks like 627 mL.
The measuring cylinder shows 105 mL
